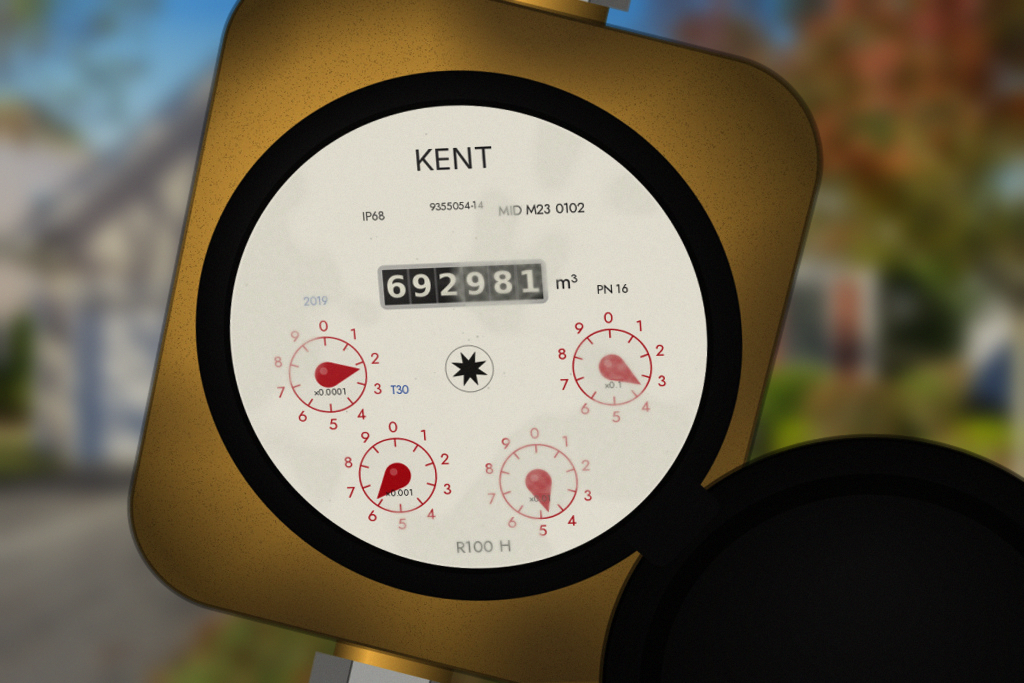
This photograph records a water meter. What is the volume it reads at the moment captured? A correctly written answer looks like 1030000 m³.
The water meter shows 692981.3462 m³
